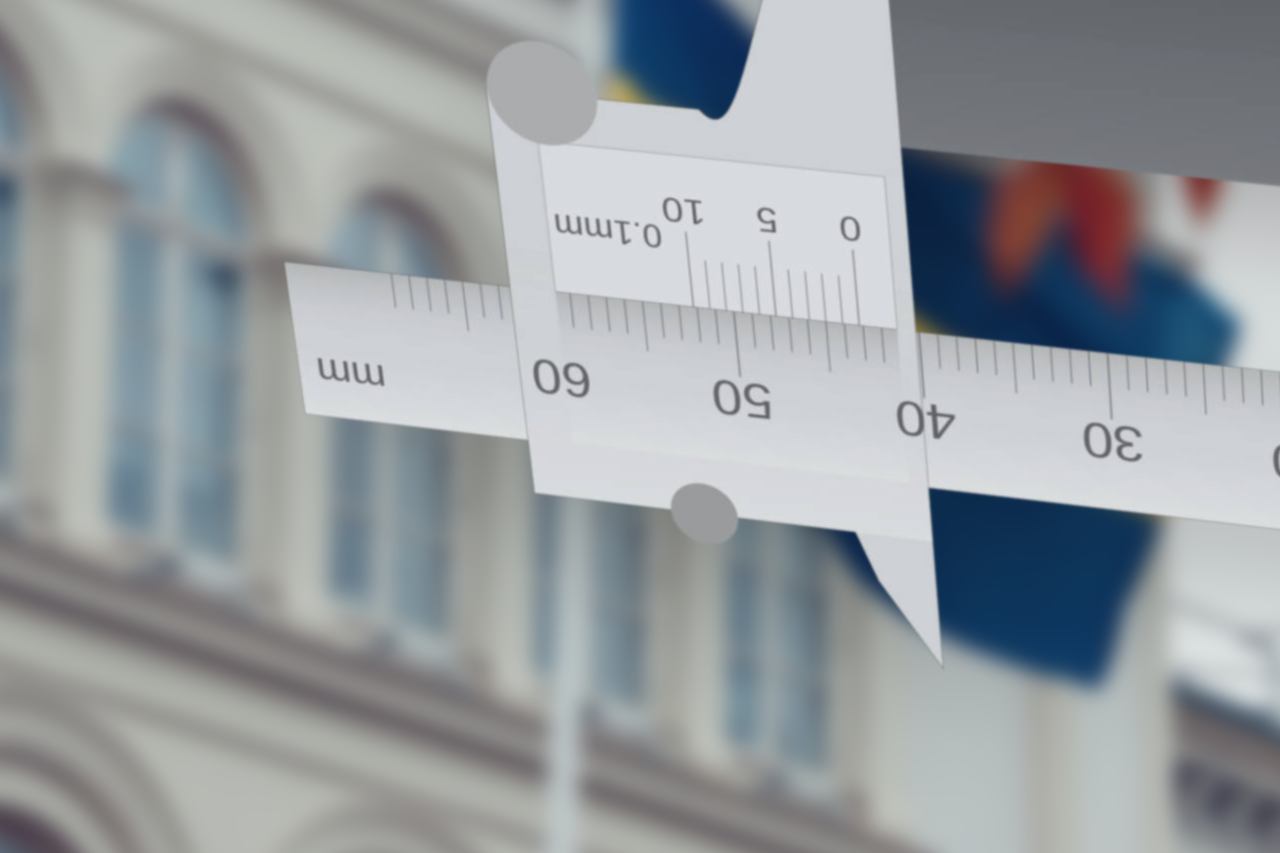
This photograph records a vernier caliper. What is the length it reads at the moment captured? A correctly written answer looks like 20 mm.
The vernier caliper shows 43.2 mm
